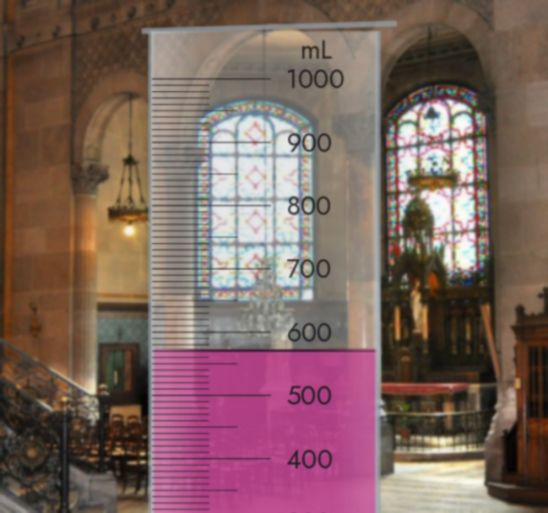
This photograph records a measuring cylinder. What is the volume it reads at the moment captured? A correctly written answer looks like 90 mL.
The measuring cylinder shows 570 mL
